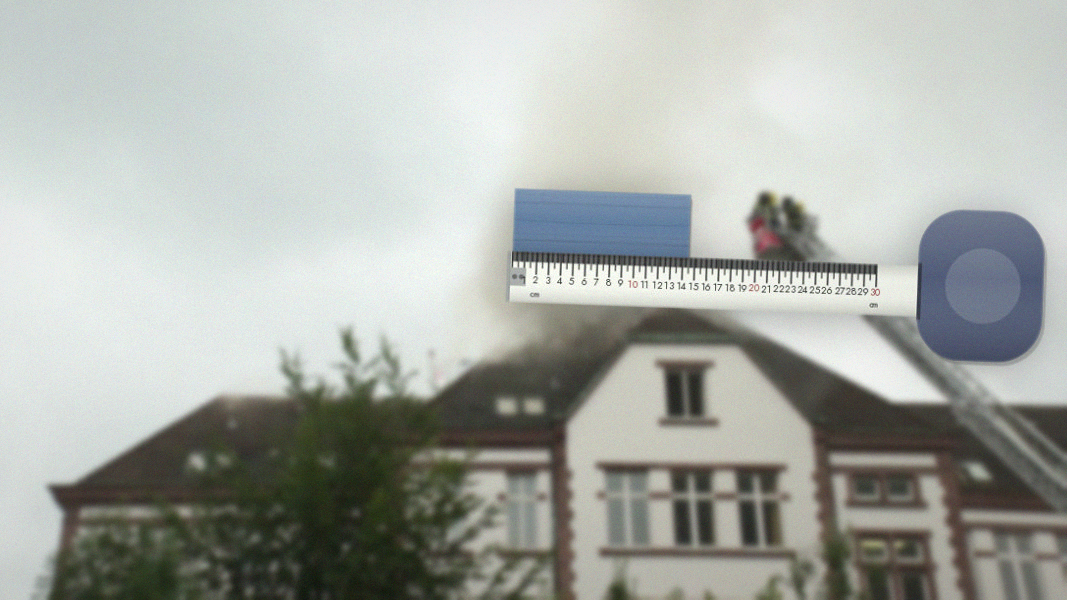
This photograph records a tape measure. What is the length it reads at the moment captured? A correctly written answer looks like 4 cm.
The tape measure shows 14.5 cm
